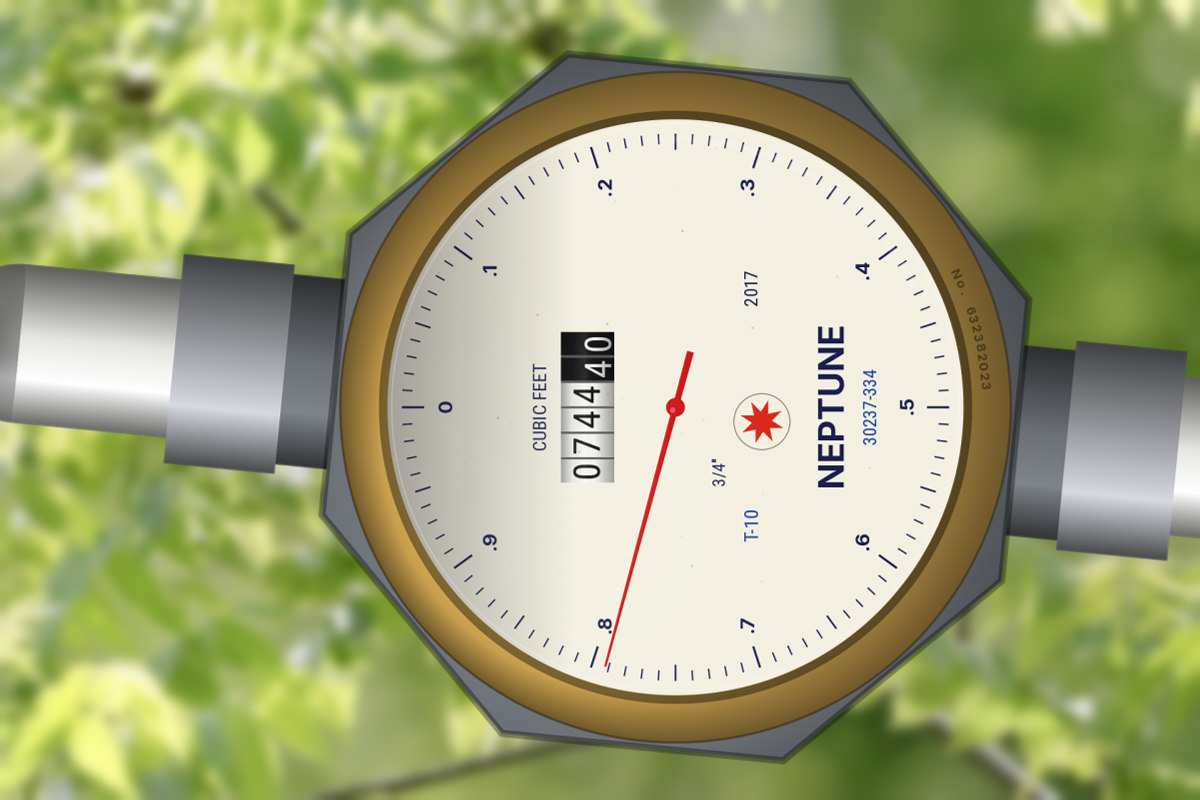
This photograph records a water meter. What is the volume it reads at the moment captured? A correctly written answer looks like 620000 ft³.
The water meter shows 74439.79 ft³
